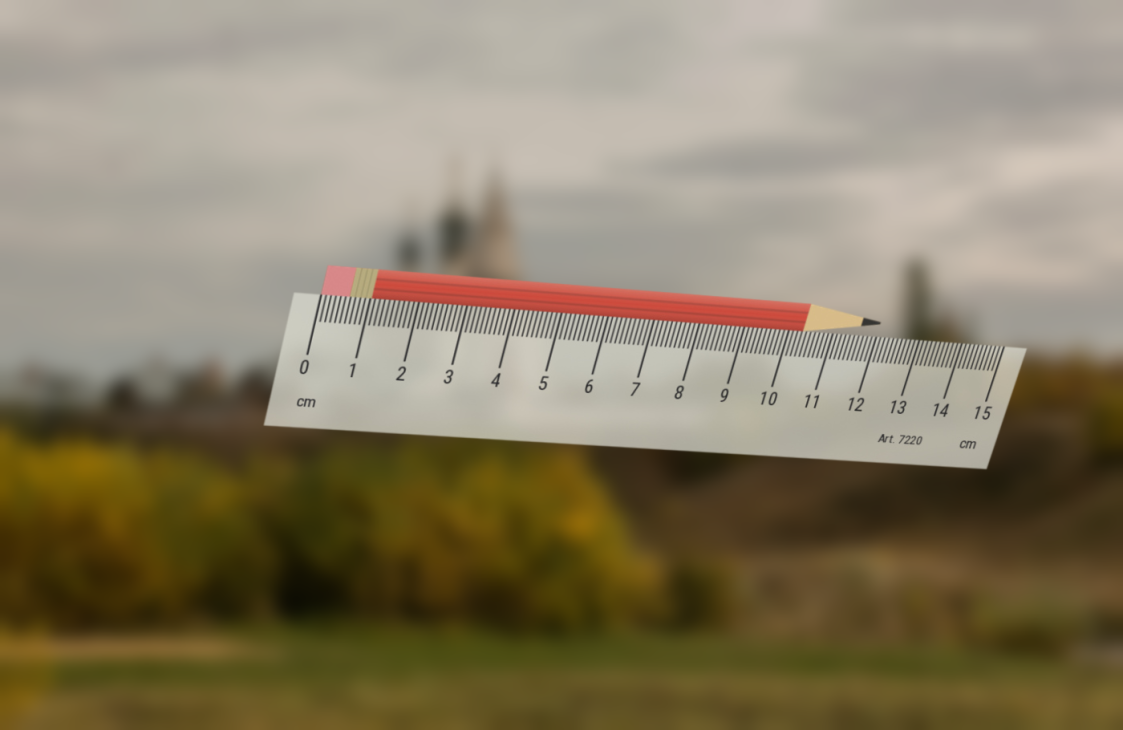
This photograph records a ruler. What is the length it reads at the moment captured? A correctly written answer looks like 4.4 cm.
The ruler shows 12 cm
